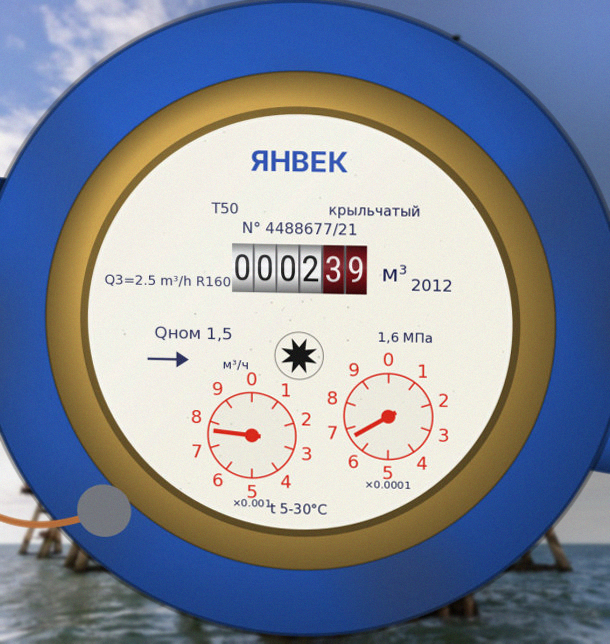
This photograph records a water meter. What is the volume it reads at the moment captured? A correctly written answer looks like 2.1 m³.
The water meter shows 2.3976 m³
